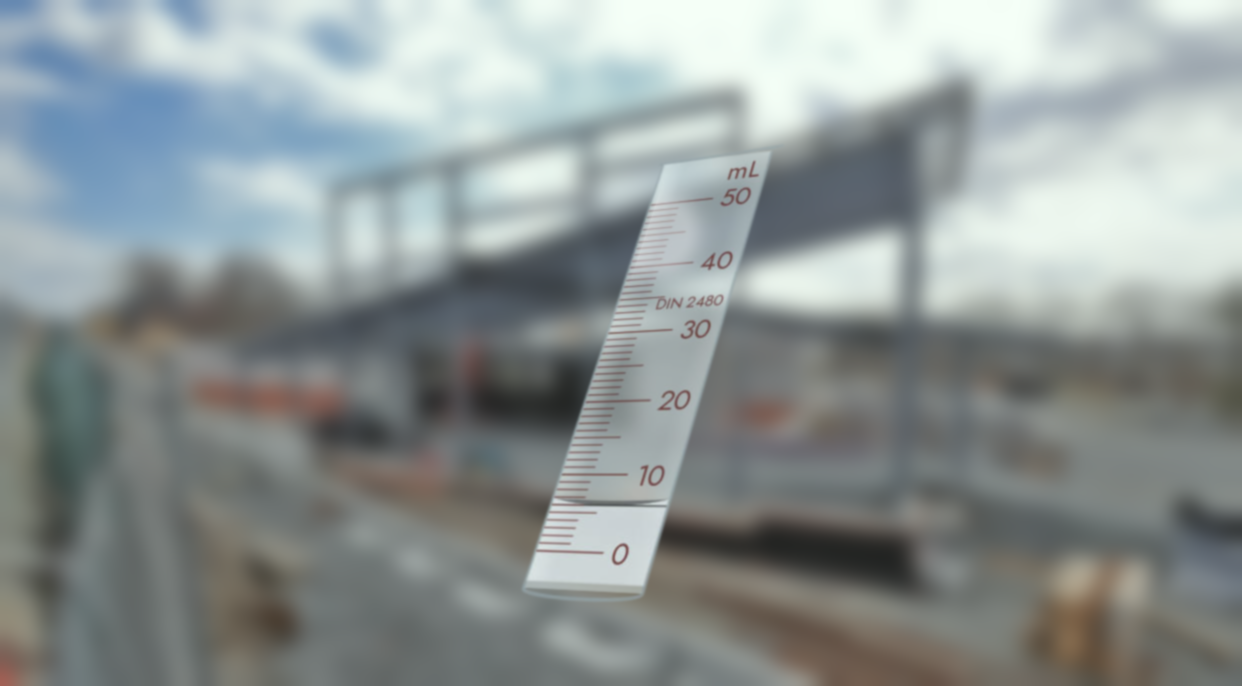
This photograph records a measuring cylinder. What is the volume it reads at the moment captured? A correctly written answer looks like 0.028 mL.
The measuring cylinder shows 6 mL
